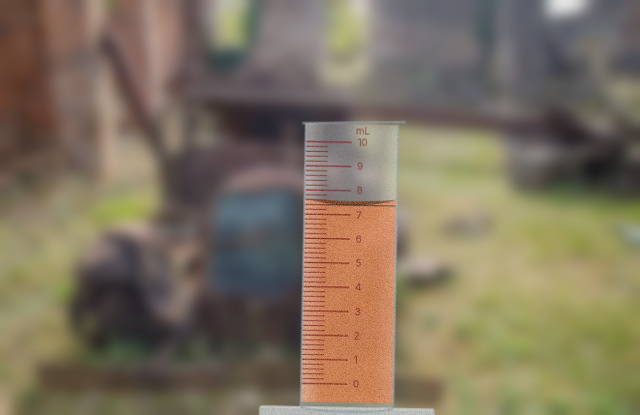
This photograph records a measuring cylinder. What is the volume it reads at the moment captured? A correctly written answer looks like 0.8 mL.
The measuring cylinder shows 7.4 mL
